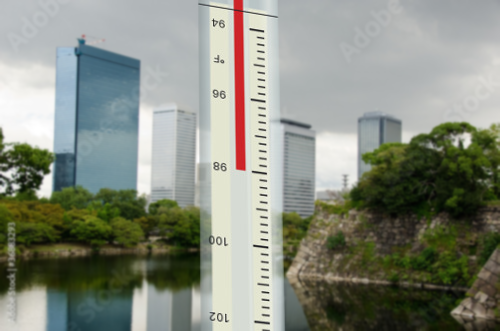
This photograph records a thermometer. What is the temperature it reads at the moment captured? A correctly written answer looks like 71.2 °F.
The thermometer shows 98 °F
